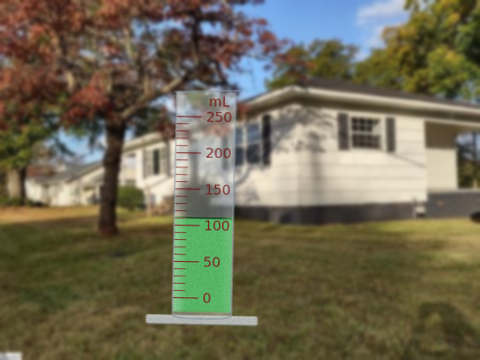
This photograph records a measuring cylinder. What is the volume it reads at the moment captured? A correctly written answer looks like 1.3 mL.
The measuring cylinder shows 110 mL
